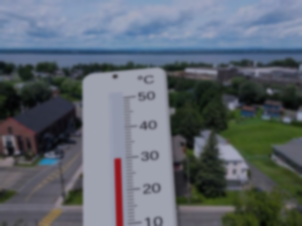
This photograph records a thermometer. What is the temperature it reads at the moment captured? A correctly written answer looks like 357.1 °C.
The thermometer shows 30 °C
